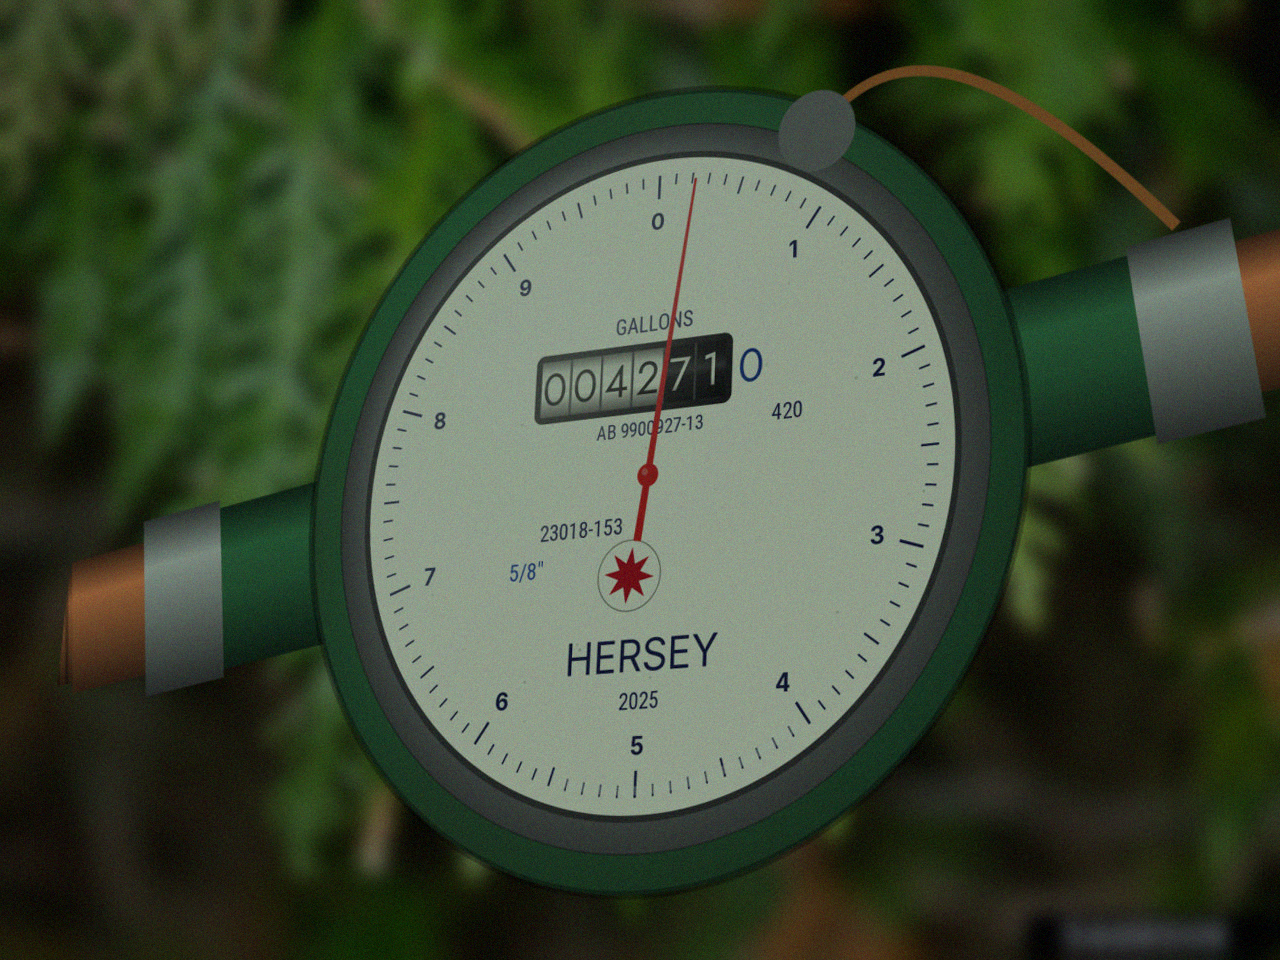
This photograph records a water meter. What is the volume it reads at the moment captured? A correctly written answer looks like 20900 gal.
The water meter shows 42710.2 gal
